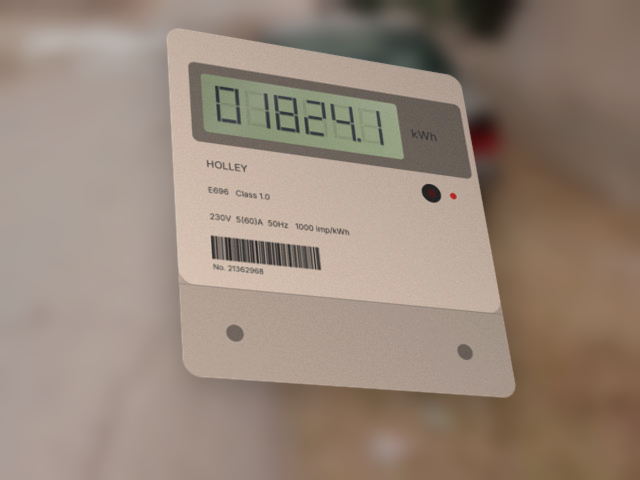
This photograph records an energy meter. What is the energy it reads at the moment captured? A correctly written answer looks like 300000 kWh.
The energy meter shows 1824.1 kWh
